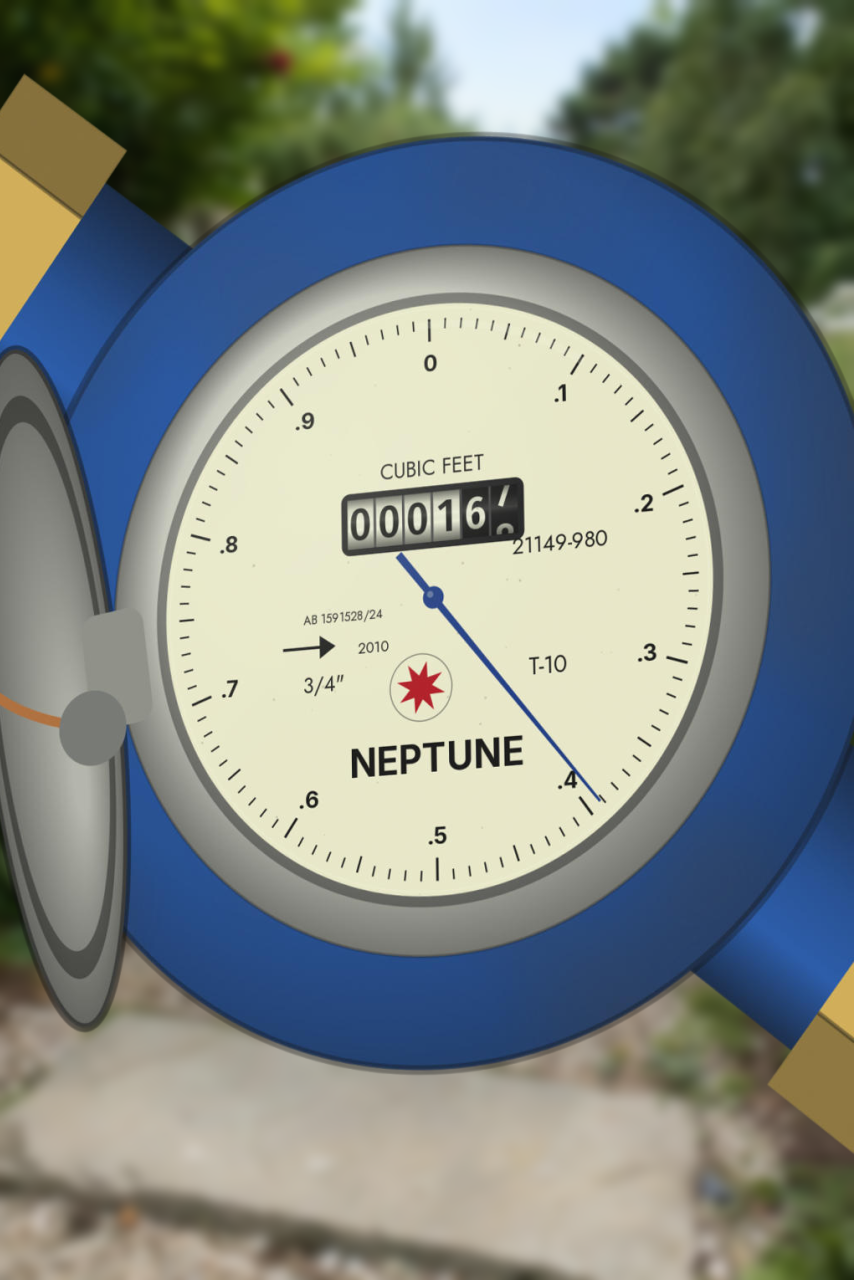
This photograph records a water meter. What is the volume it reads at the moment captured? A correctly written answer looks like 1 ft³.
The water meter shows 167.39 ft³
